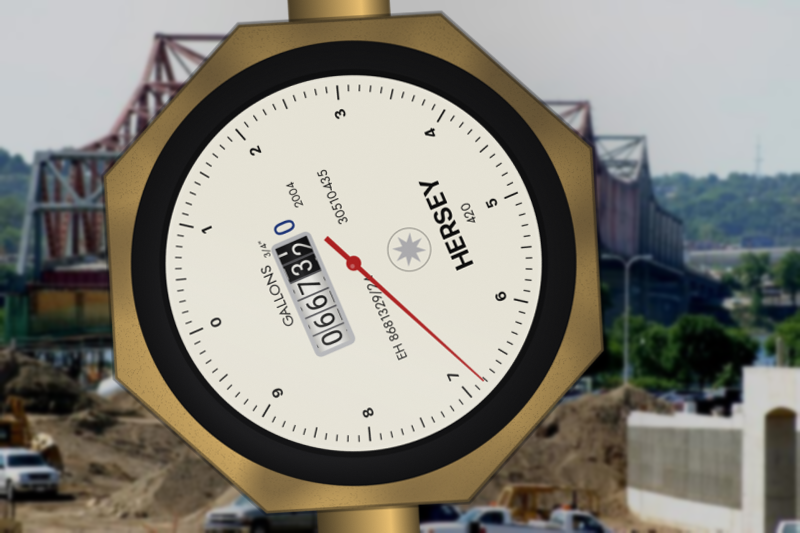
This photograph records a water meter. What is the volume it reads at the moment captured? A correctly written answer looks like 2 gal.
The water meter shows 667316.8 gal
